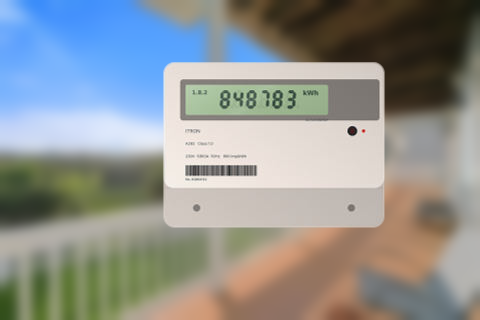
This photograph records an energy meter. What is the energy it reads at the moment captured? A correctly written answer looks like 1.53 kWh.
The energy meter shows 848783 kWh
